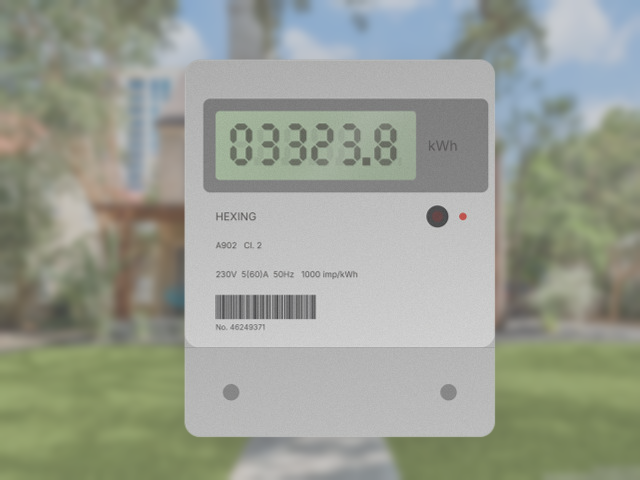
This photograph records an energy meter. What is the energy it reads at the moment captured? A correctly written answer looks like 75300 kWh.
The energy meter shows 3323.8 kWh
